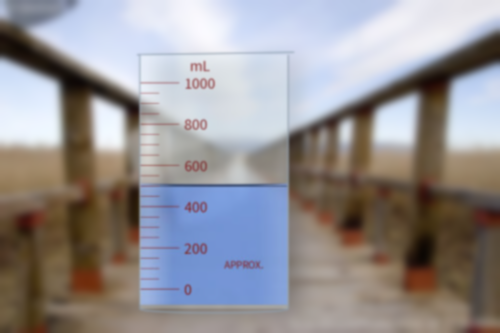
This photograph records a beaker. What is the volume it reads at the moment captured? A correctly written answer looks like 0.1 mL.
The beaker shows 500 mL
